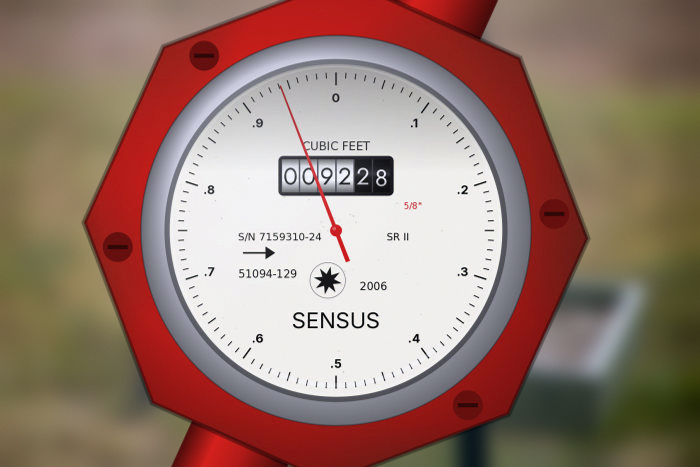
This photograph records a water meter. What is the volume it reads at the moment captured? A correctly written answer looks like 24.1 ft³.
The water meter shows 9227.94 ft³
